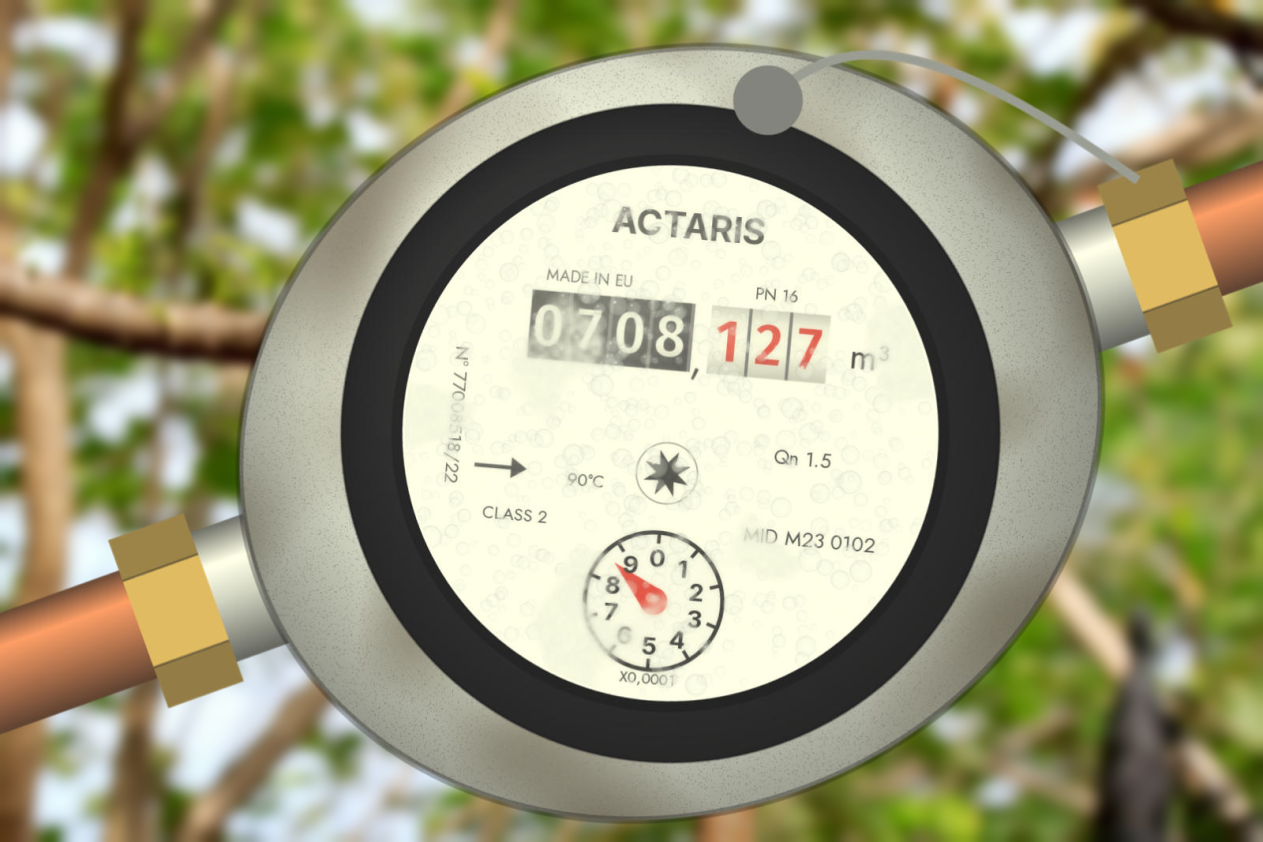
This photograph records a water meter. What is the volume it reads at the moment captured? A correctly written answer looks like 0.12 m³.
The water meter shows 708.1278 m³
